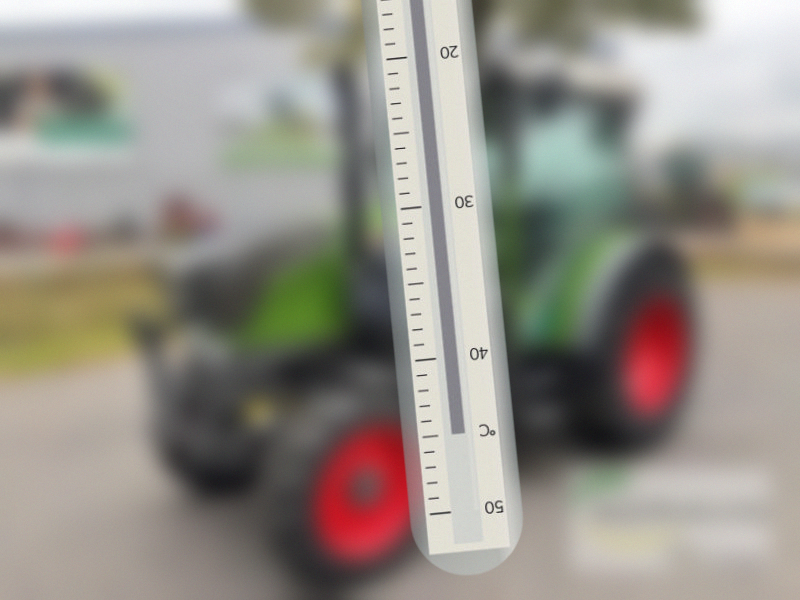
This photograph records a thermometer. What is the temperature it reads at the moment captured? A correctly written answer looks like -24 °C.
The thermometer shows 45 °C
